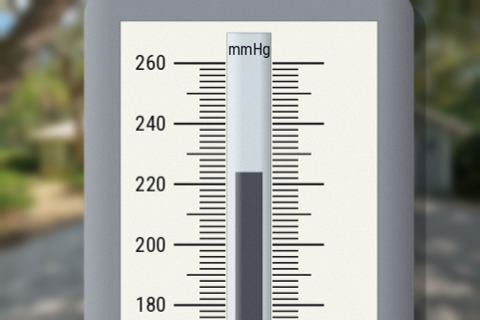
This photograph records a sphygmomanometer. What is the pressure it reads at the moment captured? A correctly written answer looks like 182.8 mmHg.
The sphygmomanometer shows 224 mmHg
